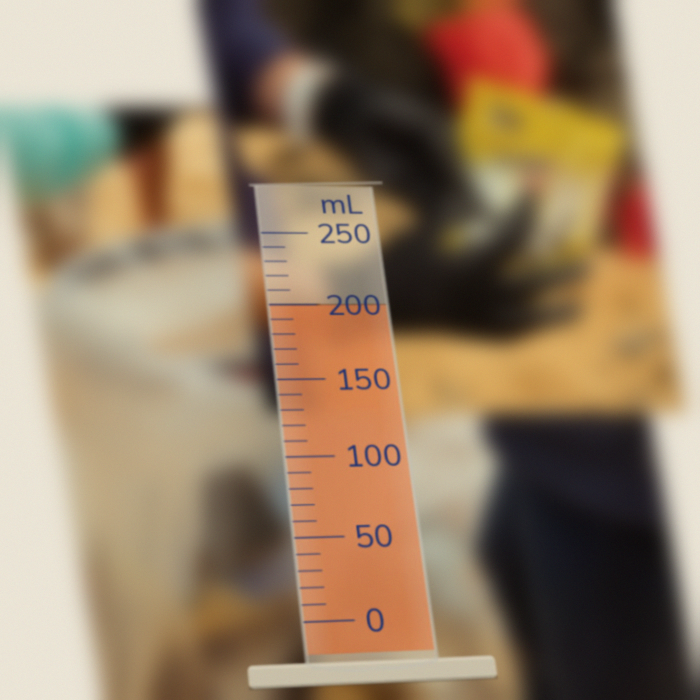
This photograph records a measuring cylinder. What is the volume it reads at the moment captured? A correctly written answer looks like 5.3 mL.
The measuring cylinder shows 200 mL
